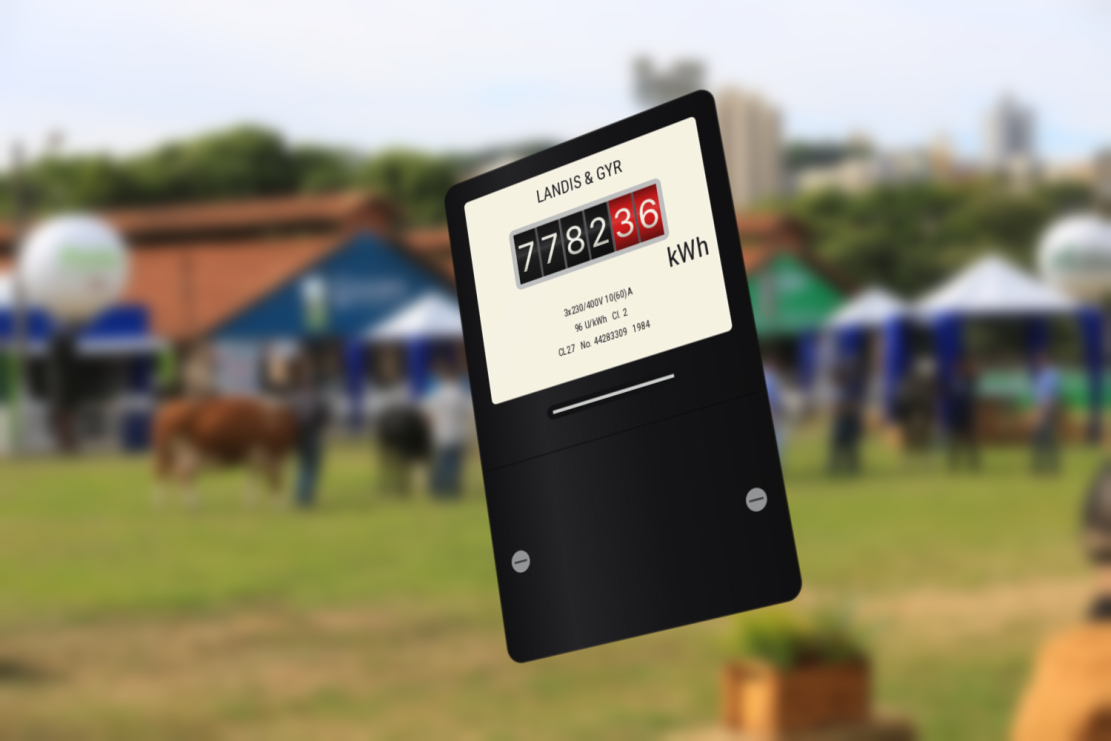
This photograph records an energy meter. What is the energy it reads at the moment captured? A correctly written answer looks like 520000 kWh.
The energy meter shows 7782.36 kWh
